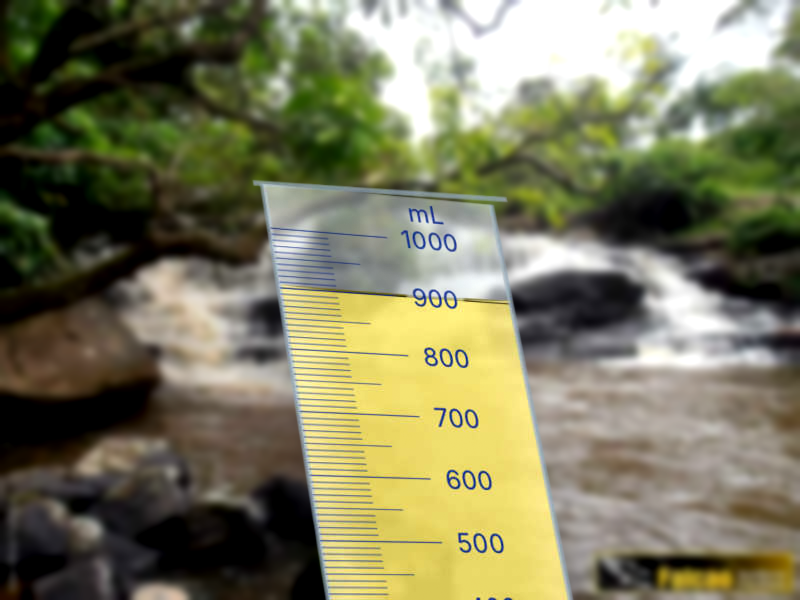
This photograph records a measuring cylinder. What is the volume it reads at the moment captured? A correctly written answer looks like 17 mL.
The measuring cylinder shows 900 mL
